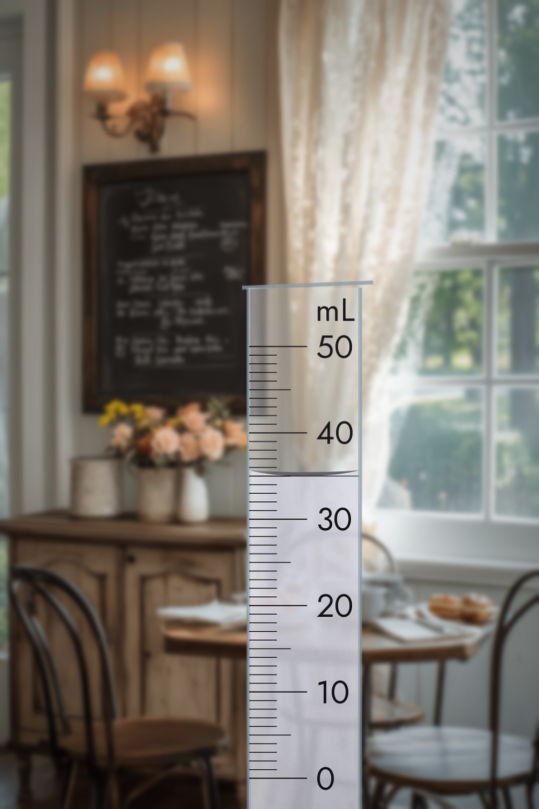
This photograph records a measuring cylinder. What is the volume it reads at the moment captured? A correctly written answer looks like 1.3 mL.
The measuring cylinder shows 35 mL
